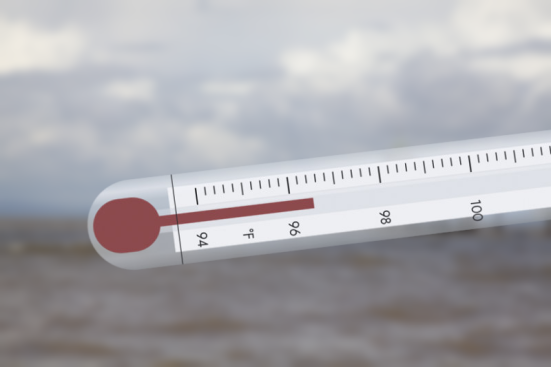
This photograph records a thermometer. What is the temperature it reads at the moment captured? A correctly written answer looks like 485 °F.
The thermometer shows 96.5 °F
